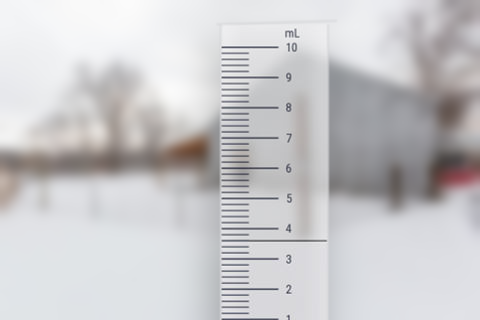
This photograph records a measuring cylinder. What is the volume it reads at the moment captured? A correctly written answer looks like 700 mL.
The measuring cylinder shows 3.6 mL
